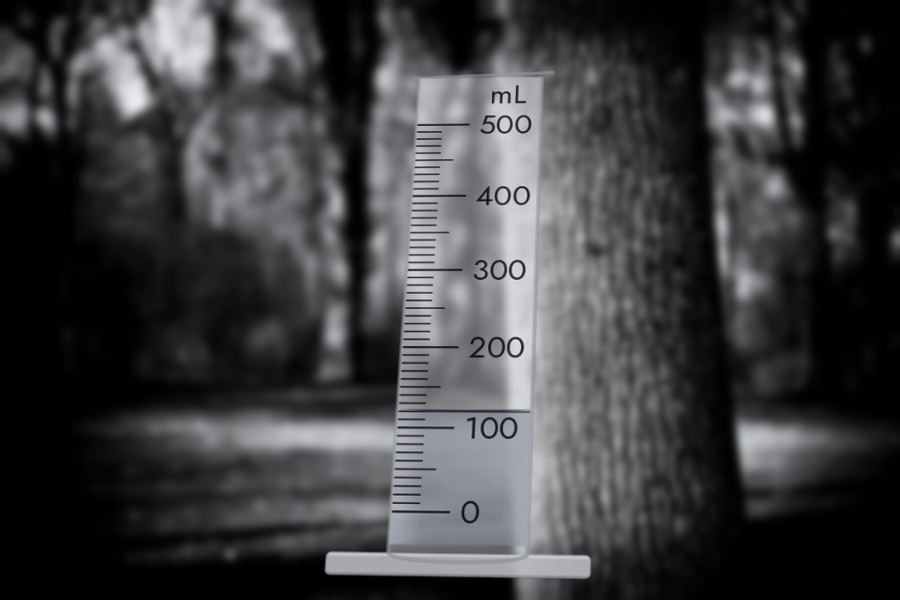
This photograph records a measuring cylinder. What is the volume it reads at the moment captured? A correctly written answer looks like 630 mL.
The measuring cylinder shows 120 mL
